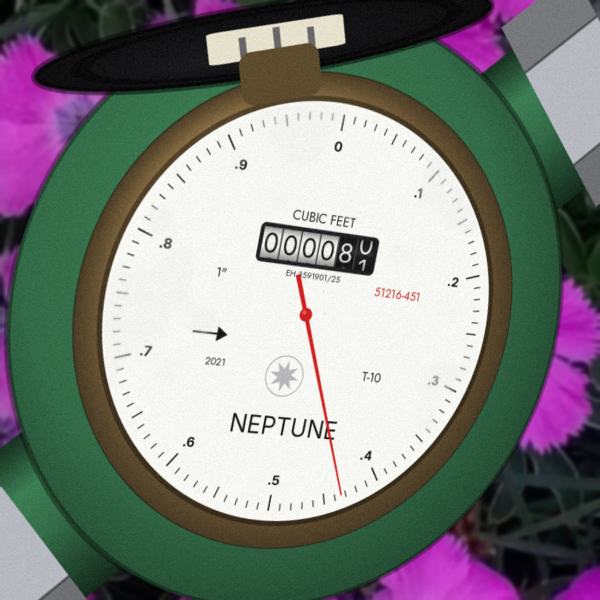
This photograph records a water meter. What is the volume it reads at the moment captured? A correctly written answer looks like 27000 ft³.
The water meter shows 80.43 ft³
